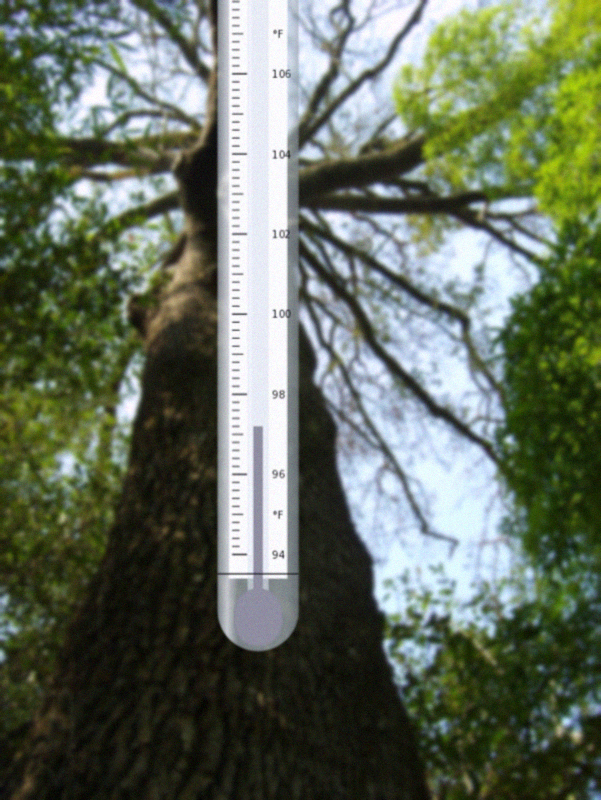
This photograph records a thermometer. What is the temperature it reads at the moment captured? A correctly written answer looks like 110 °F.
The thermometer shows 97.2 °F
